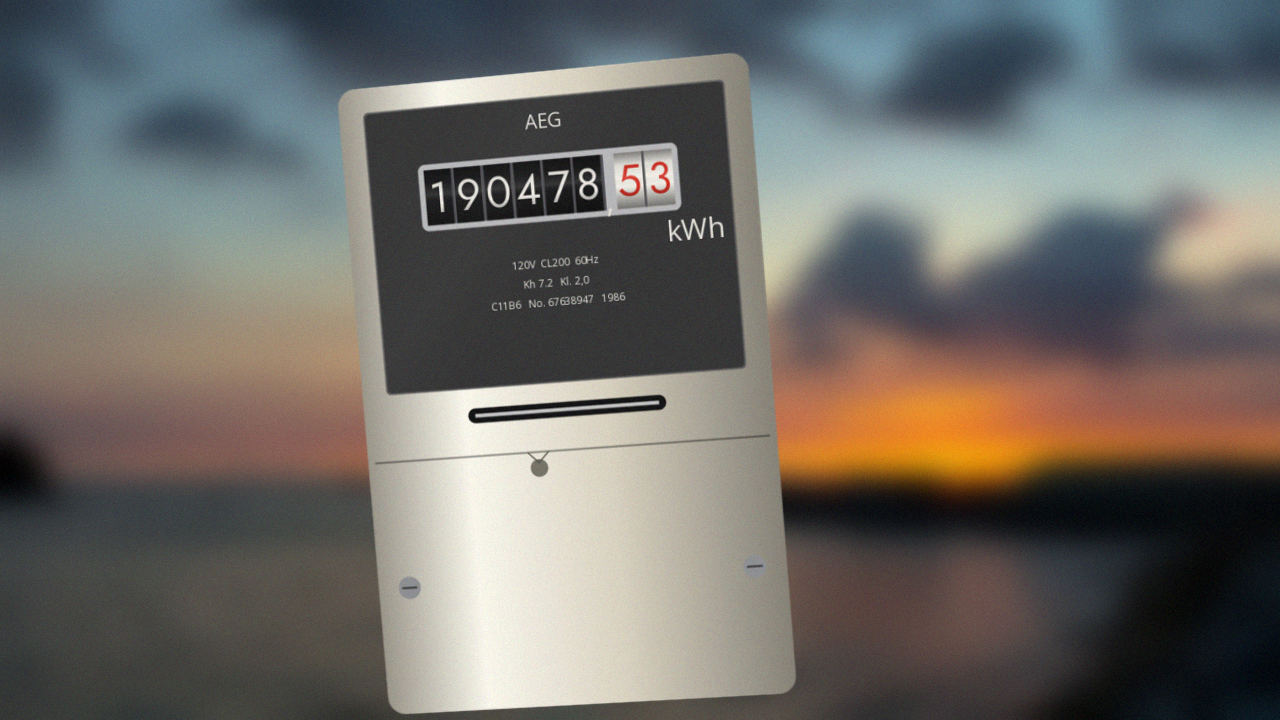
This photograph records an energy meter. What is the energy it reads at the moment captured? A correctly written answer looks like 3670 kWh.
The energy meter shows 190478.53 kWh
